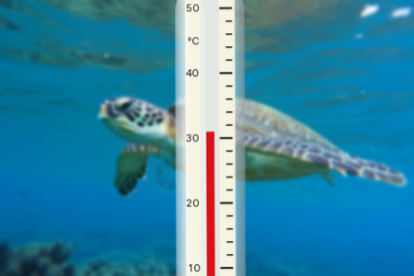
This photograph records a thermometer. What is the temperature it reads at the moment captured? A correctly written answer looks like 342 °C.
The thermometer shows 31 °C
